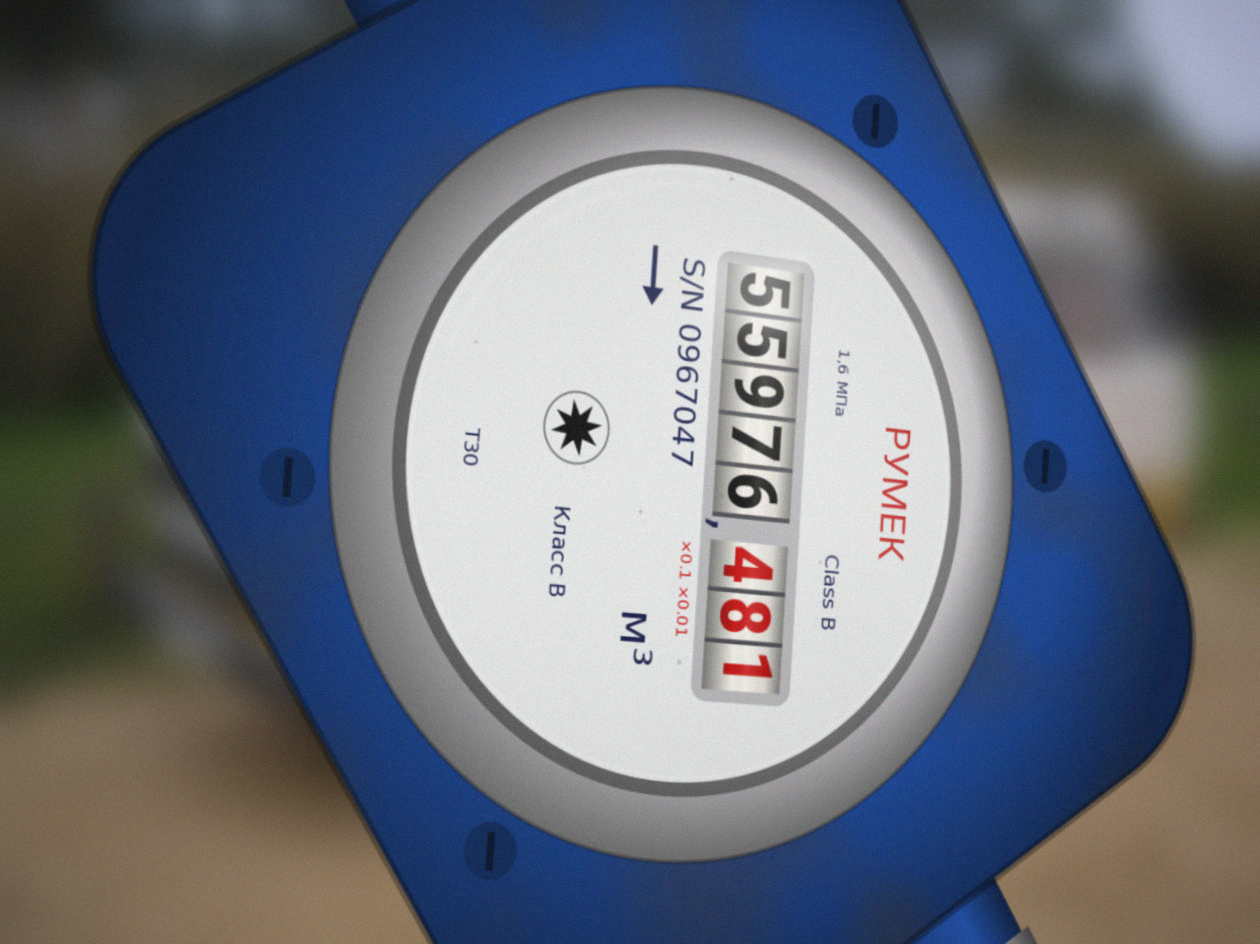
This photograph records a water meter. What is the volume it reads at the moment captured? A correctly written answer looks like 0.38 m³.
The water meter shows 55976.481 m³
